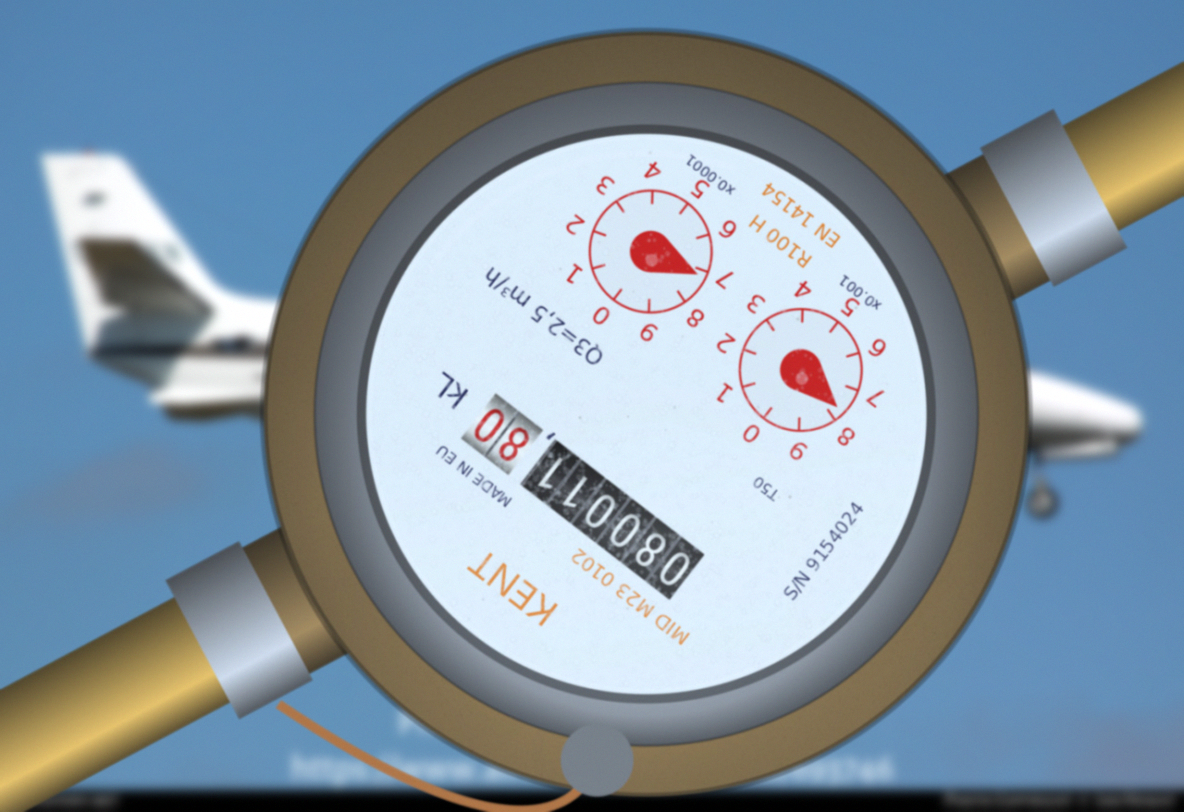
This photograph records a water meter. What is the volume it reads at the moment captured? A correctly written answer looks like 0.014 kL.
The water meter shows 80011.8077 kL
